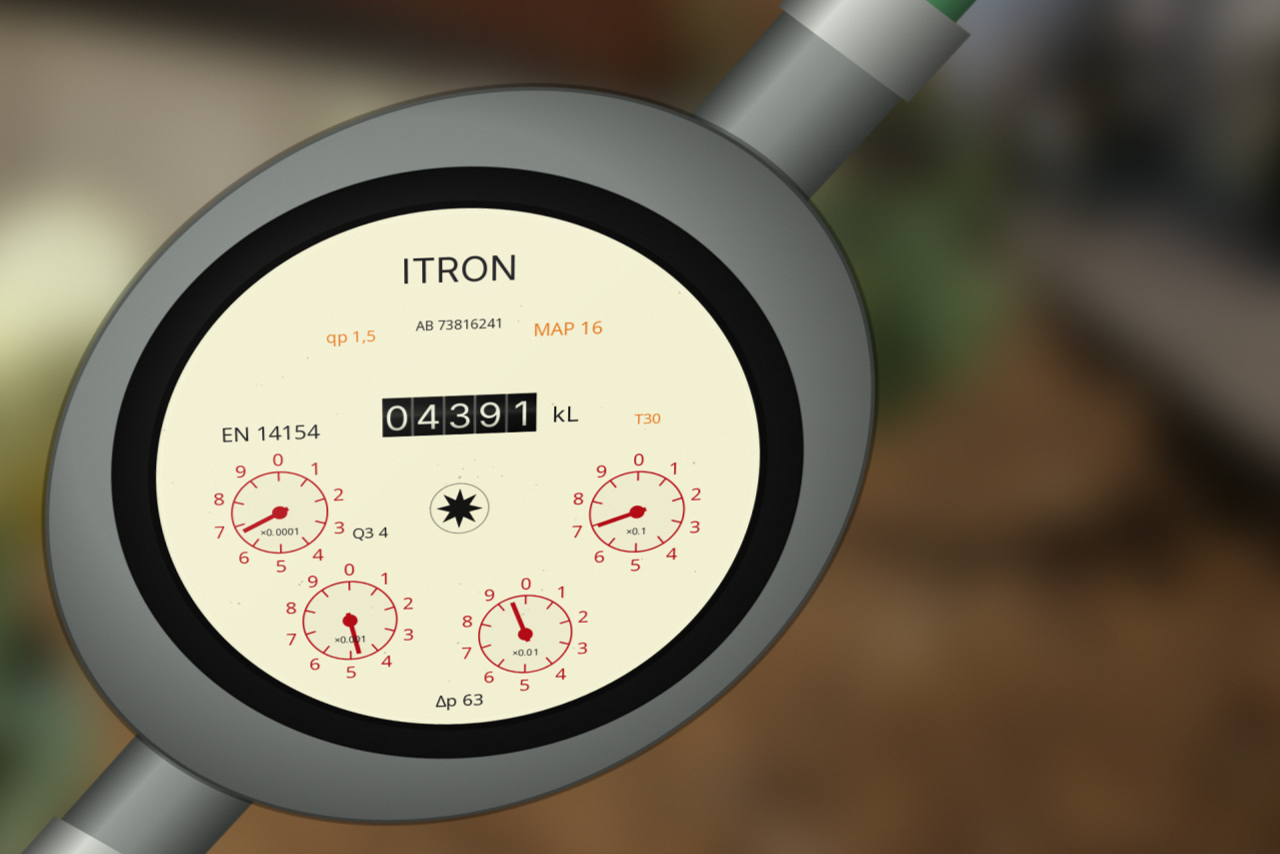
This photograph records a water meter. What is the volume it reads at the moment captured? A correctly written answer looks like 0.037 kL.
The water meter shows 4391.6946 kL
